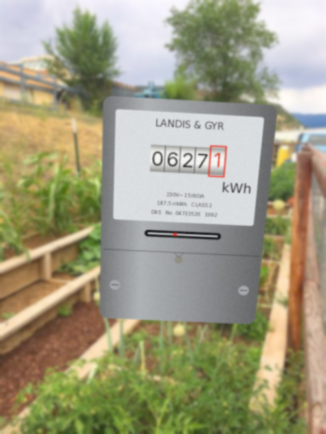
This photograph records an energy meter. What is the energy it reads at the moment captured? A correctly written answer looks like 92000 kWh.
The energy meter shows 627.1 kWh
